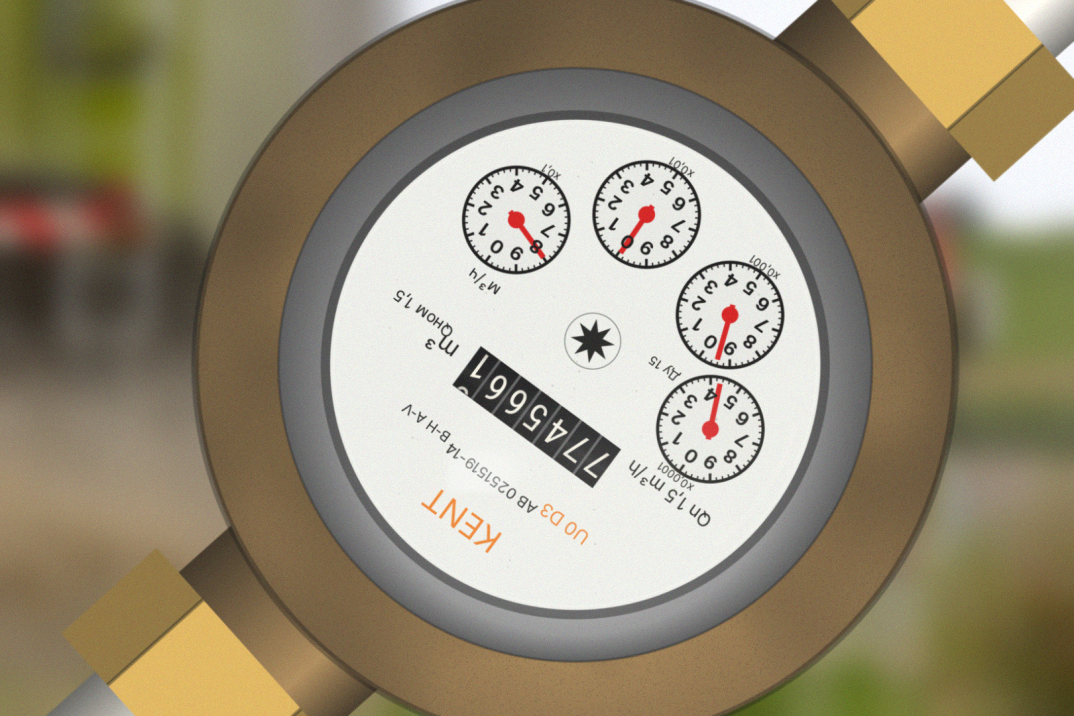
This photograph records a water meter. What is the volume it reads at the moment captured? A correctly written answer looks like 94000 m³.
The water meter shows 7745660.7994 m³
